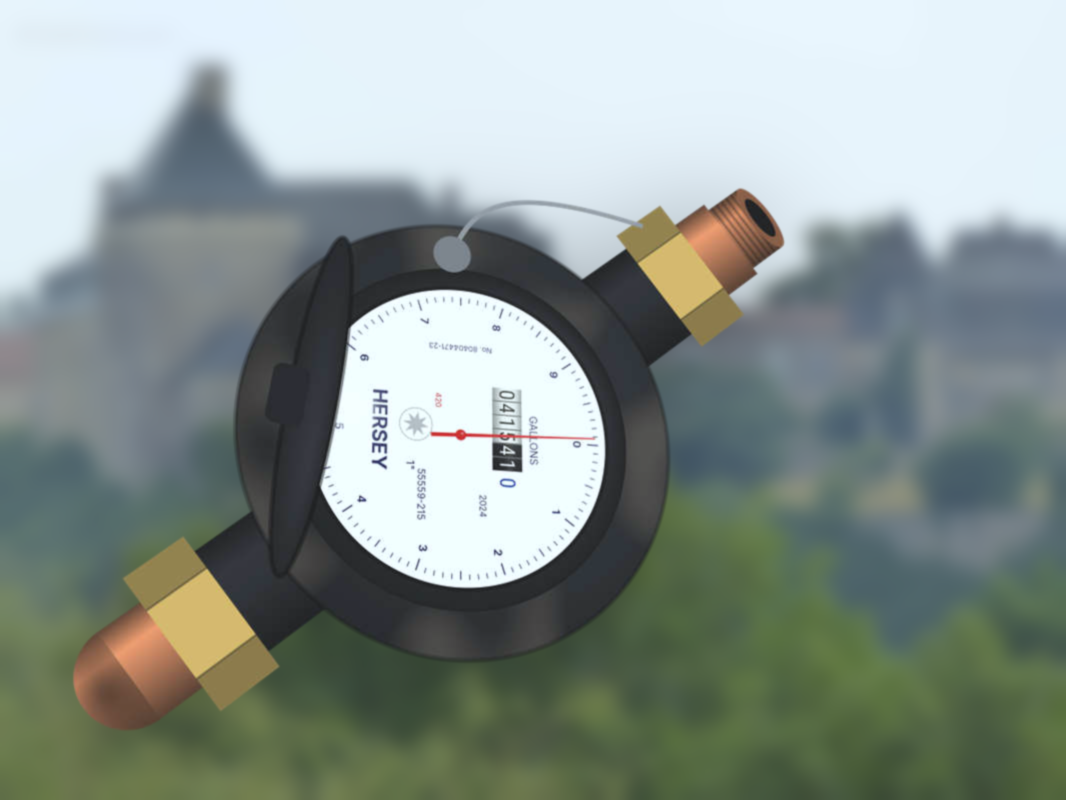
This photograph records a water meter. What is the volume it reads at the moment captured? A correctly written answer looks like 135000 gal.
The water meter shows 415409.9 gal
